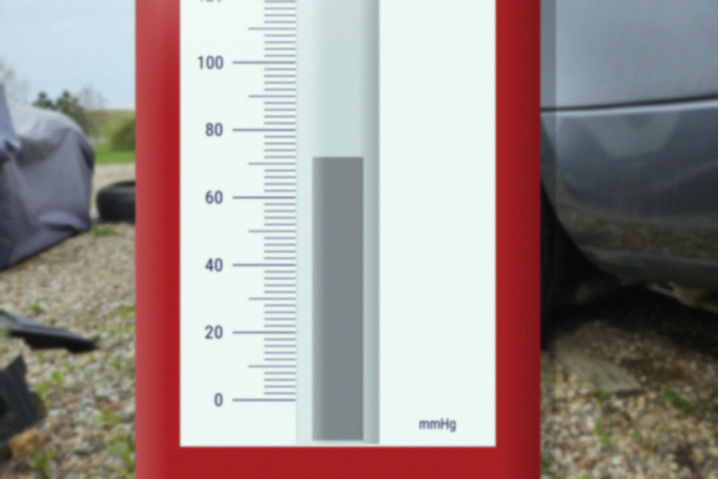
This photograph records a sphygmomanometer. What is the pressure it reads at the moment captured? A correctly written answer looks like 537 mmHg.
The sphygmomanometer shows 72 mmHg
